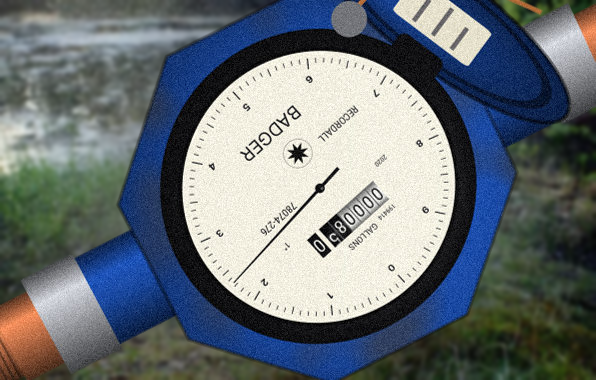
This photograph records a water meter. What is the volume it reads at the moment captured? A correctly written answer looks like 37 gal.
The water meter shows 852.3 gal
